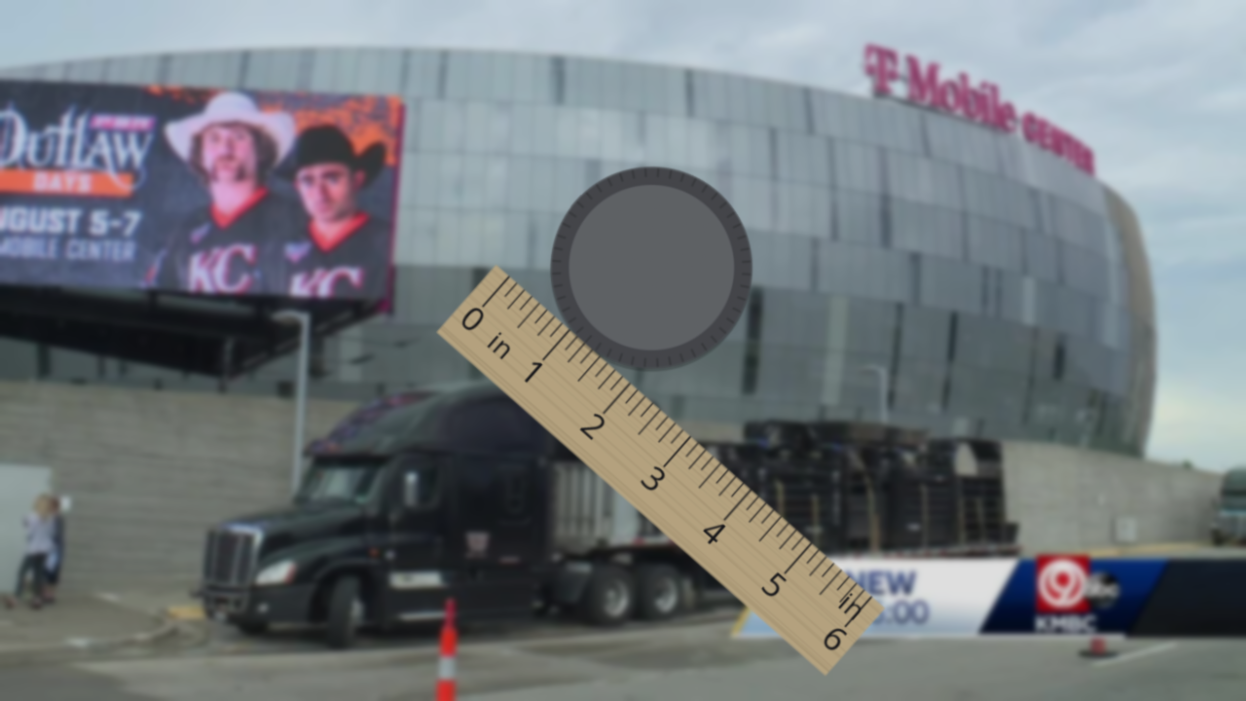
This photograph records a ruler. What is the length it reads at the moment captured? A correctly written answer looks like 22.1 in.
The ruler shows 2.5 in
